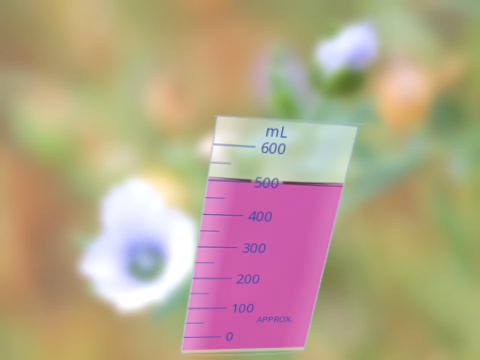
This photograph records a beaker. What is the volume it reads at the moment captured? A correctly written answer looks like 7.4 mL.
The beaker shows 500 mL
